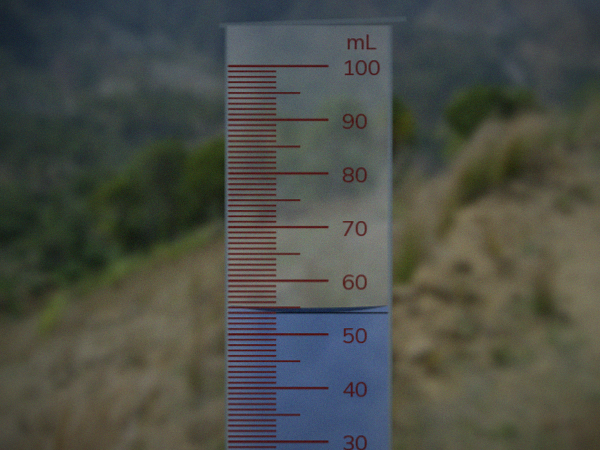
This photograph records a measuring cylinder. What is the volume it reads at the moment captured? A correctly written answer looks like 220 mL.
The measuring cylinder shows 54 mL
